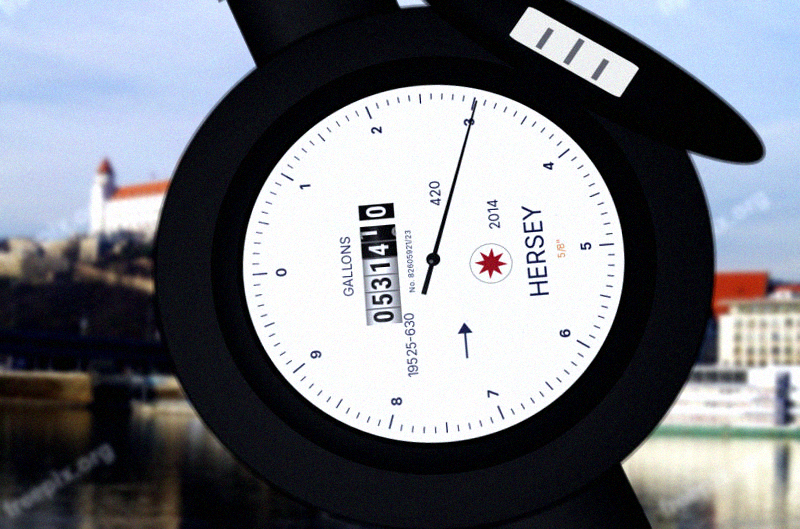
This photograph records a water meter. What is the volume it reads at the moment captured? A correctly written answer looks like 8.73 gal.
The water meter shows 531413.0 gal
